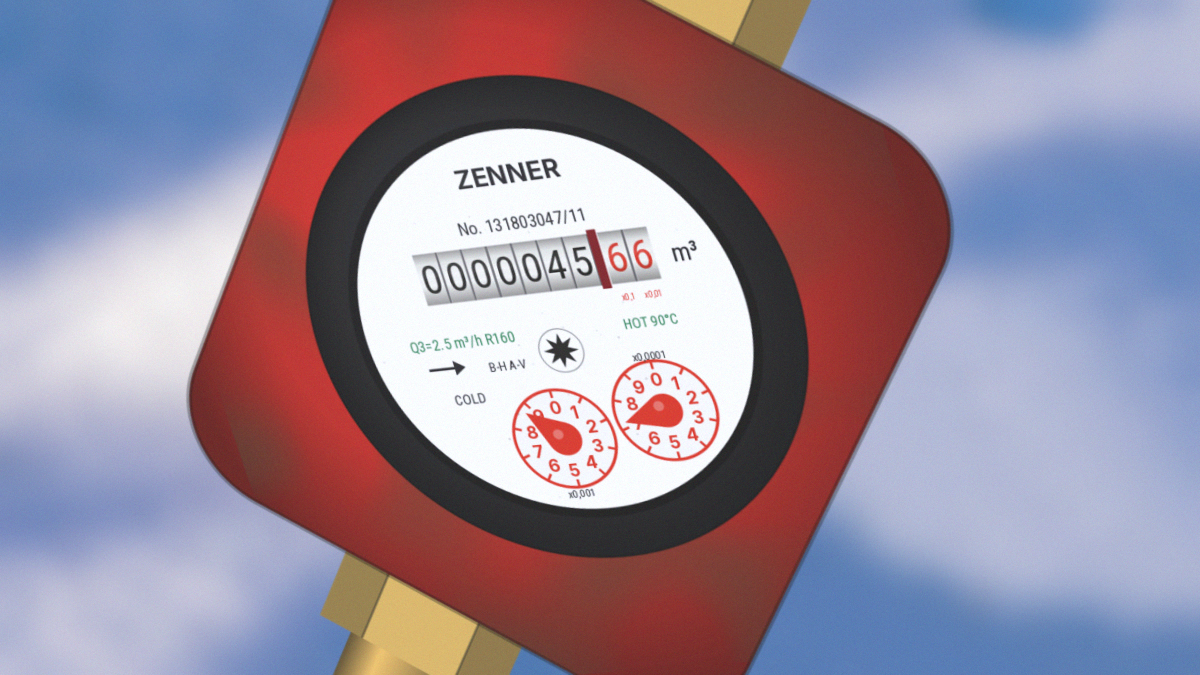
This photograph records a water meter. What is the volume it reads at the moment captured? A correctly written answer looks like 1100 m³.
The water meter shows 45.6687 m³
